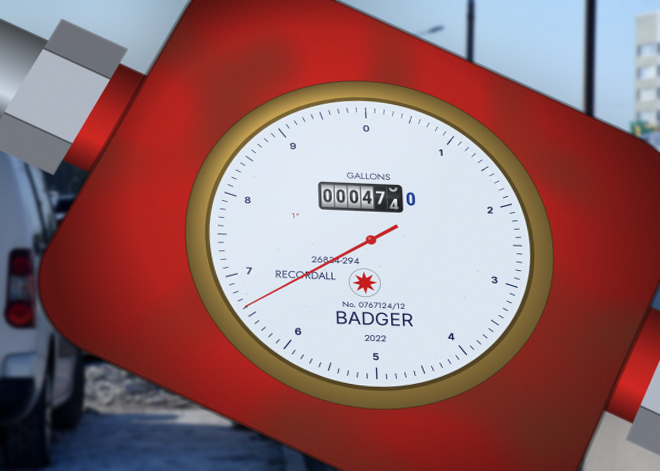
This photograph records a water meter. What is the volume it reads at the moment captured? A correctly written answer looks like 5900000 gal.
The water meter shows 4736.6 gal
